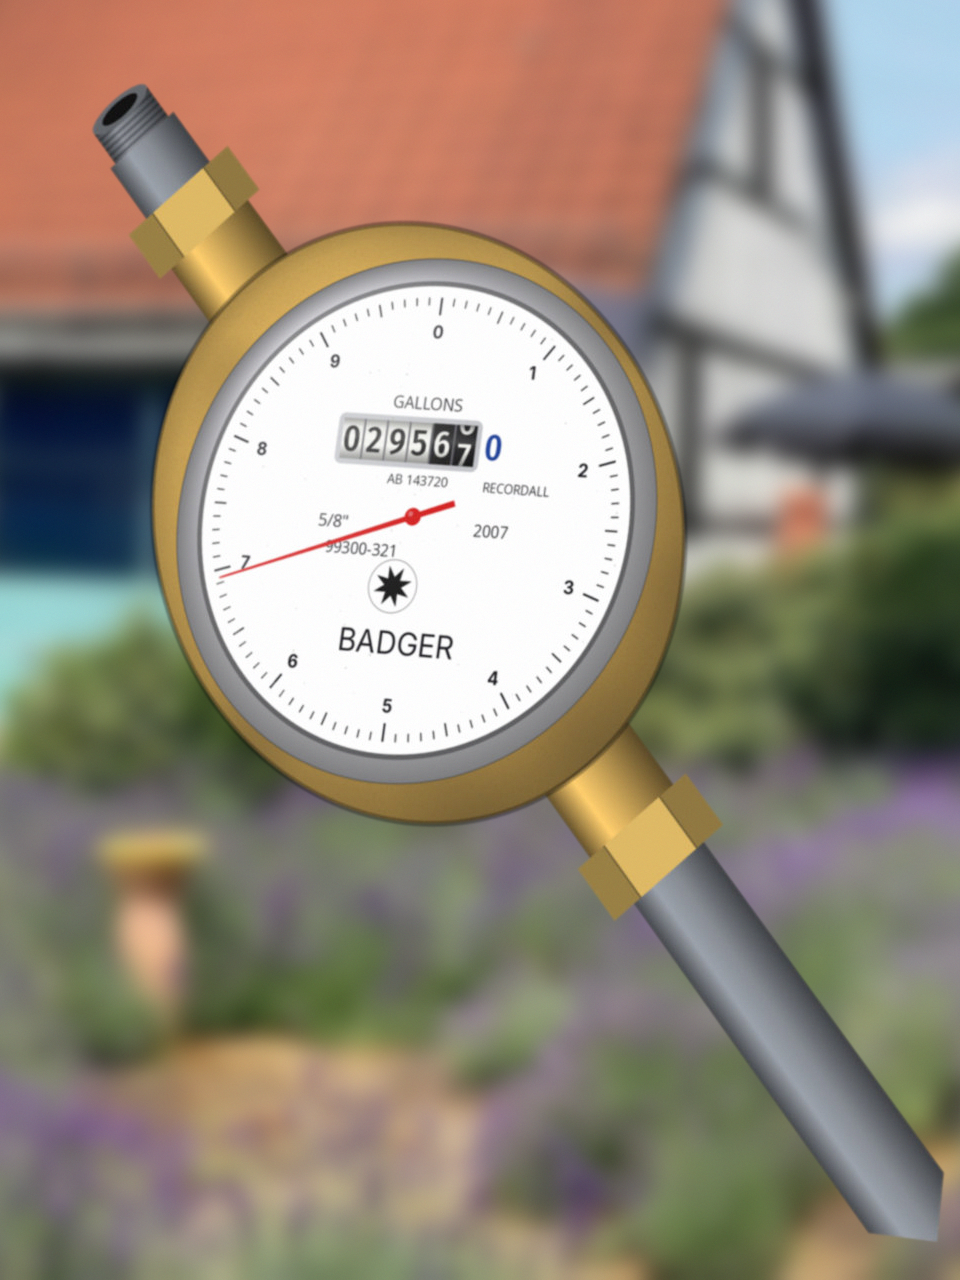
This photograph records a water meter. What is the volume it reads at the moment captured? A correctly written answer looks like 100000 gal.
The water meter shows 295666.9 gal
